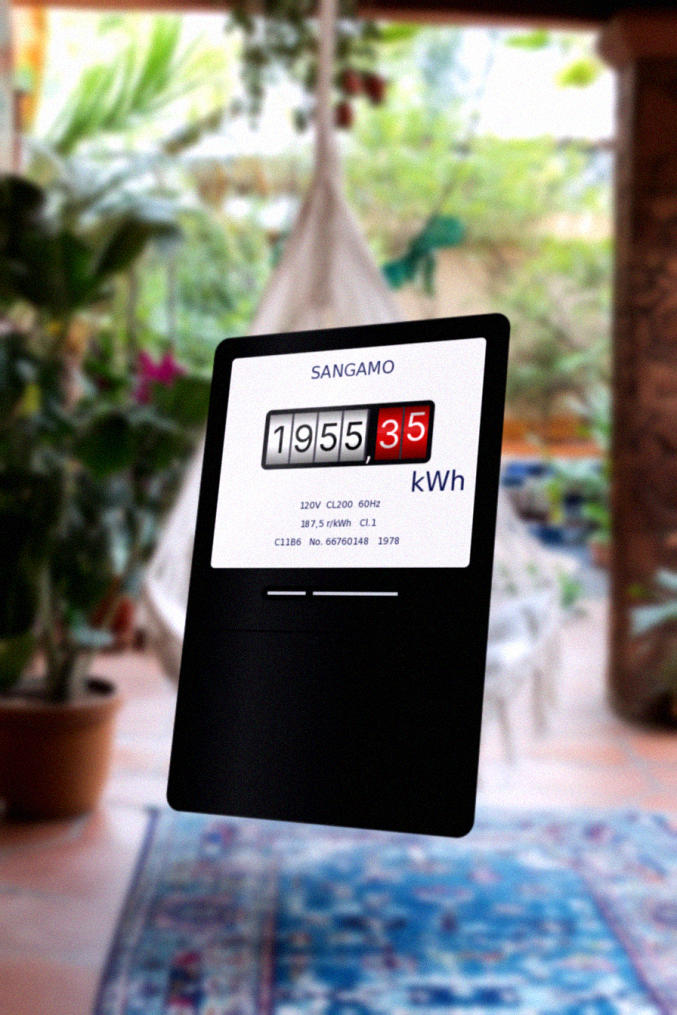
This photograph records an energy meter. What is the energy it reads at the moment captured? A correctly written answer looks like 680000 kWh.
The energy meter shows 1955.35 kWh
